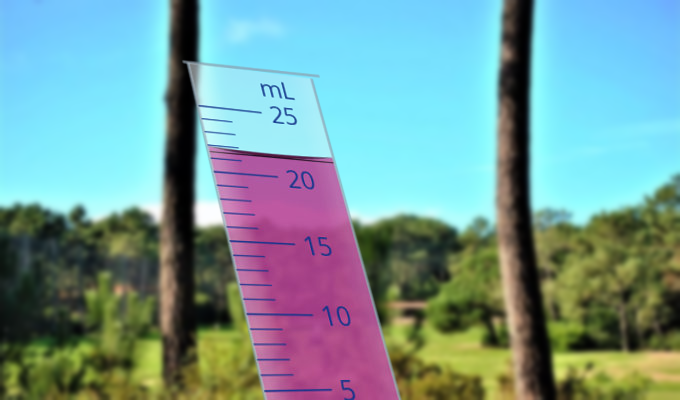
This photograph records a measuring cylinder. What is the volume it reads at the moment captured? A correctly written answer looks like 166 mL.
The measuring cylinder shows 21.5 mL
